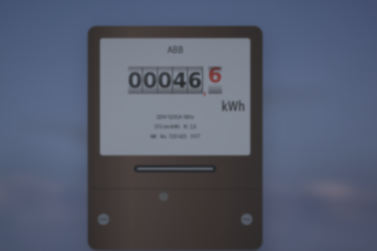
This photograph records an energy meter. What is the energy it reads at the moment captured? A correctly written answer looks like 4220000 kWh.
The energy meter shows 46.6 kWh
